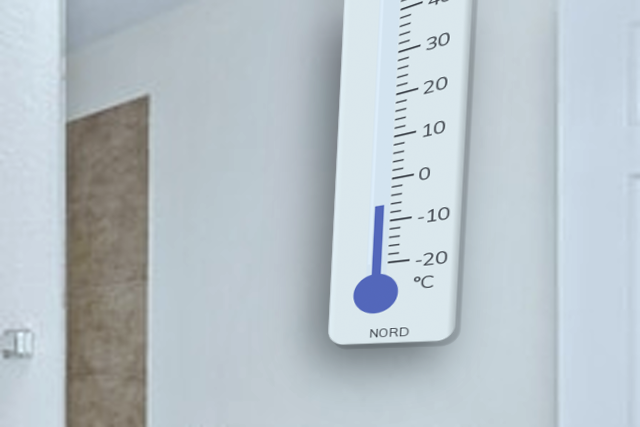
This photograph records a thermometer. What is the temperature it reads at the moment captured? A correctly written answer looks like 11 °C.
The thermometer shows -6 °C
